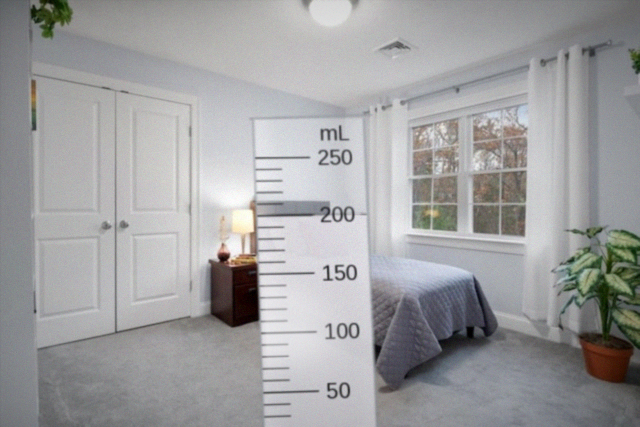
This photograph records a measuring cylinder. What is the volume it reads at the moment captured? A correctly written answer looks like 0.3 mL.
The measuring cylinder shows 200 mL
